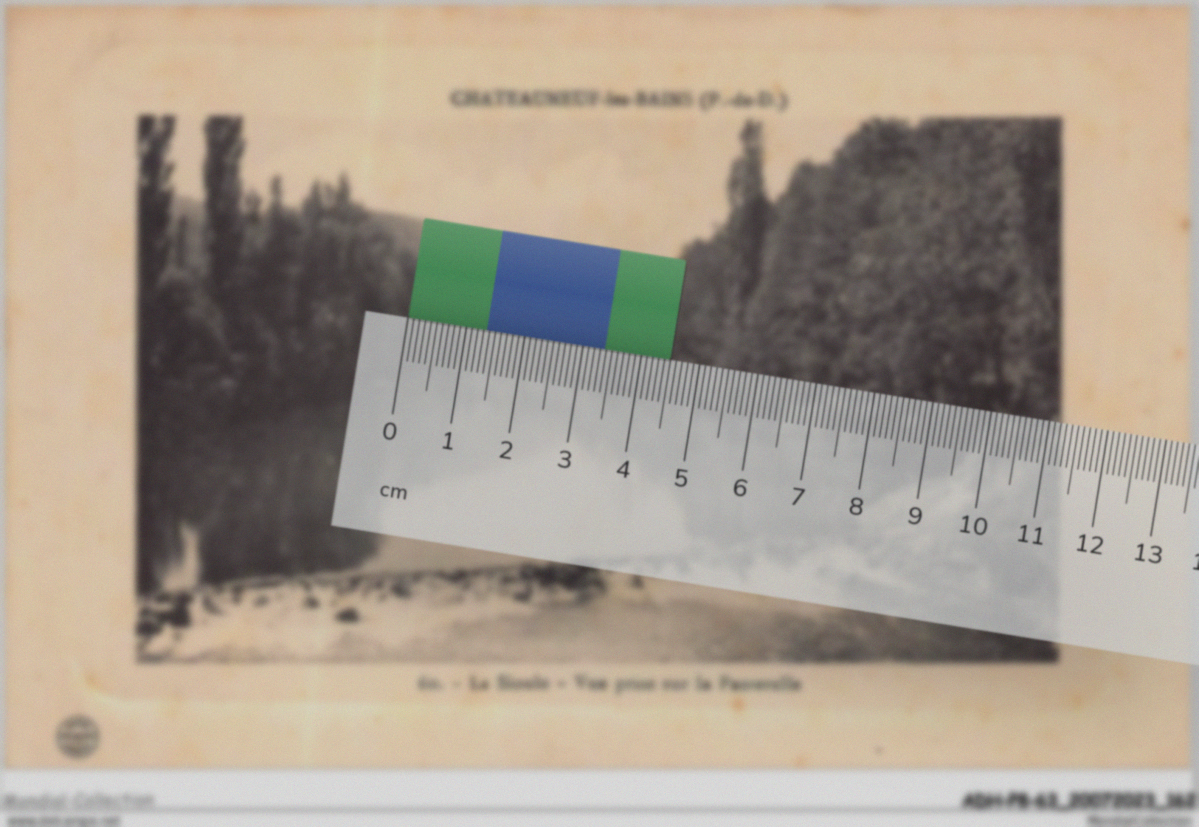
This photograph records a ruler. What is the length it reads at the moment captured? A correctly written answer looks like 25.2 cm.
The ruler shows 4.5 cm
